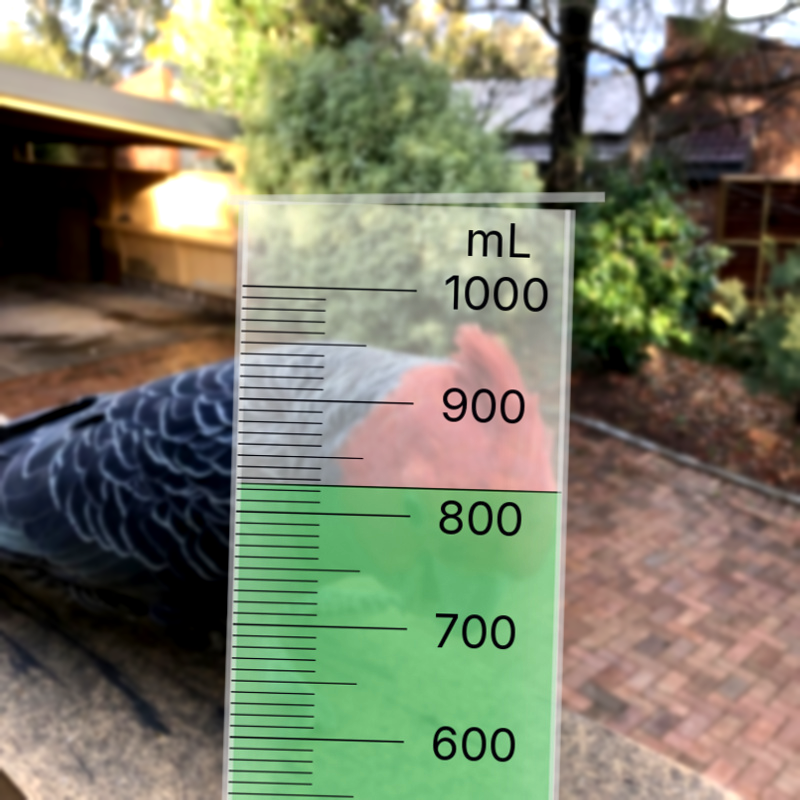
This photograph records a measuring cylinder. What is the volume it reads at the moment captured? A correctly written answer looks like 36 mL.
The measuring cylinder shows 825 mL
